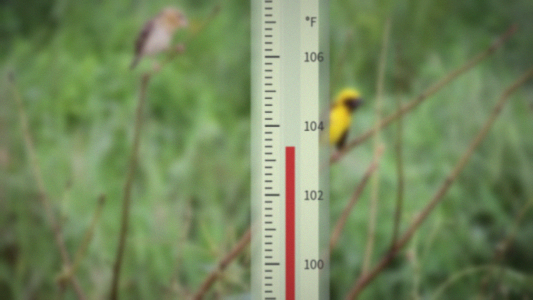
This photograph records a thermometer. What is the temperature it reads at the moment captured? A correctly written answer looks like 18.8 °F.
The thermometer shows 103.4 °F
